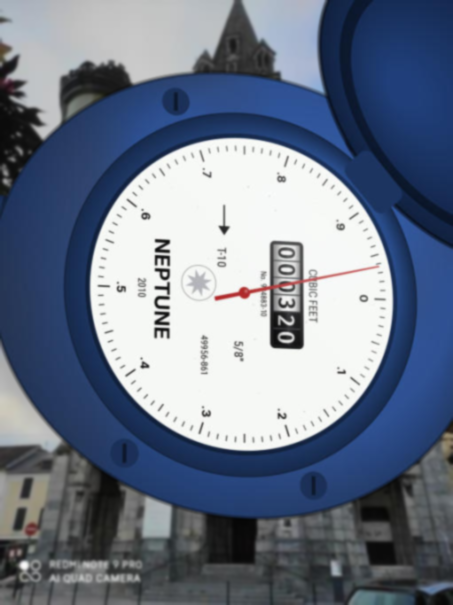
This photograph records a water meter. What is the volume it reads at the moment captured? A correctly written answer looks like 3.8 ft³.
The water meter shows 319.96 ft³
